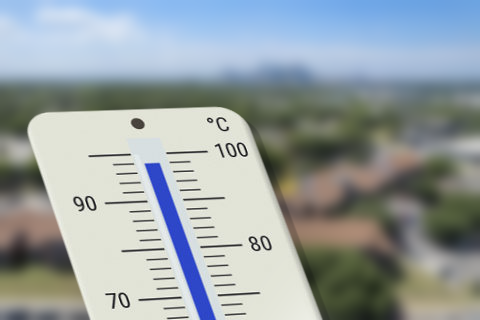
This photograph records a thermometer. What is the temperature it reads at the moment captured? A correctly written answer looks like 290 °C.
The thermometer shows 98 °C
